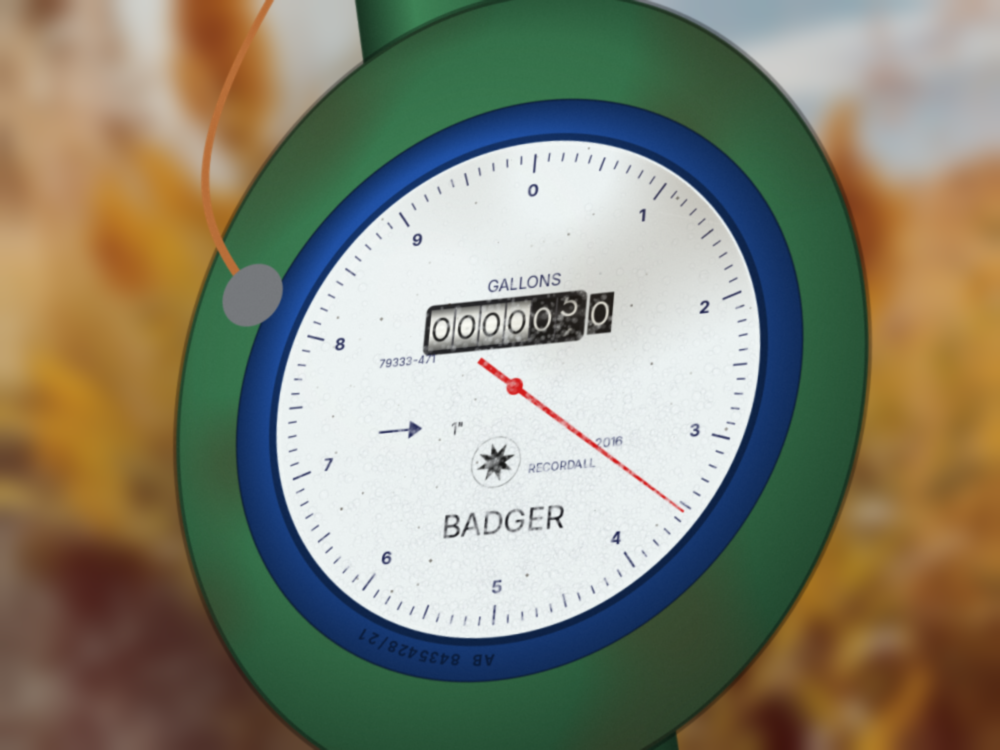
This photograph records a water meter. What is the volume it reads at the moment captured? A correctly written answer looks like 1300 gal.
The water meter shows 53.5 gal
